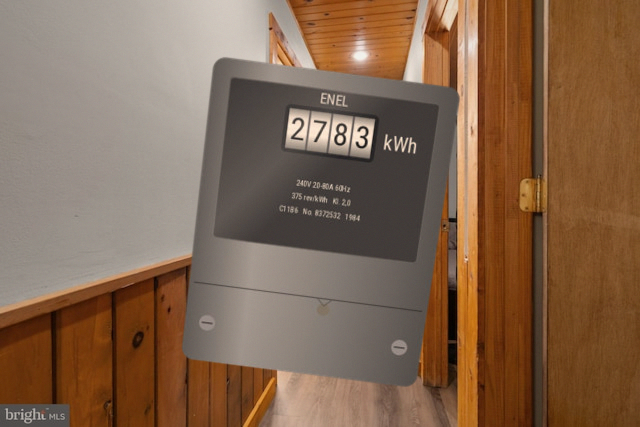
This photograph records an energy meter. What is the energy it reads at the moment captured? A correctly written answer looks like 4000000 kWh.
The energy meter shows 2783 kWh
